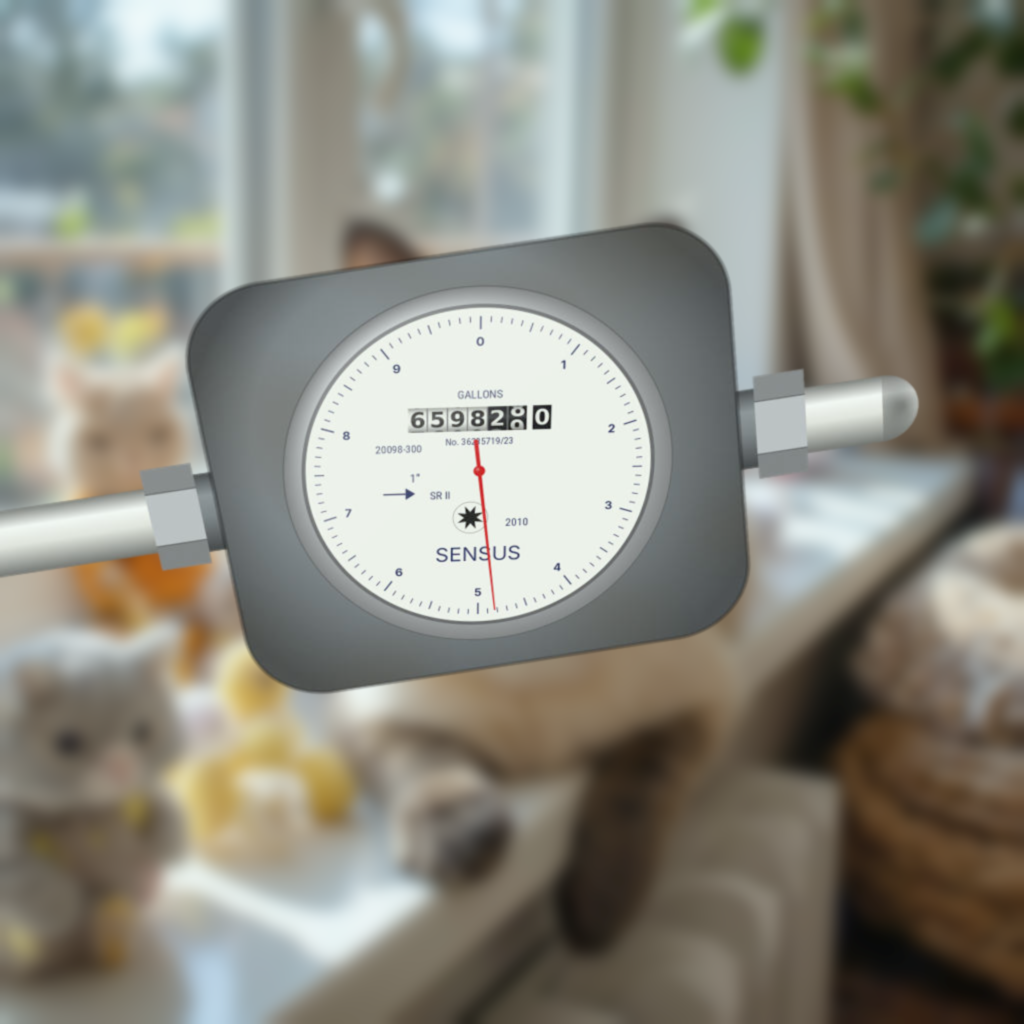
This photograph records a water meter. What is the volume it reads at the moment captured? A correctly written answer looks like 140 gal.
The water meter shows 6598284.8 gal
